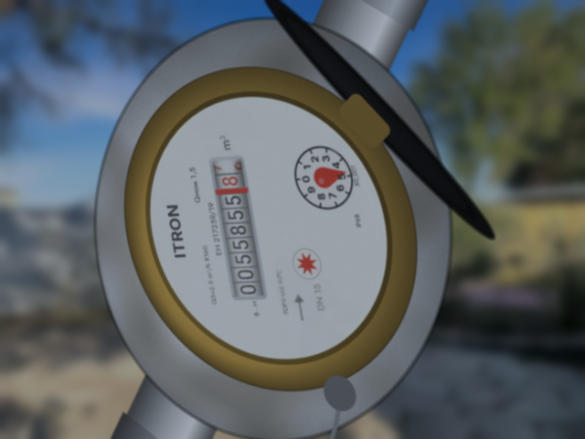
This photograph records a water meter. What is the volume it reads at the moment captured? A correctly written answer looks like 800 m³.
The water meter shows 55855.874 m³
